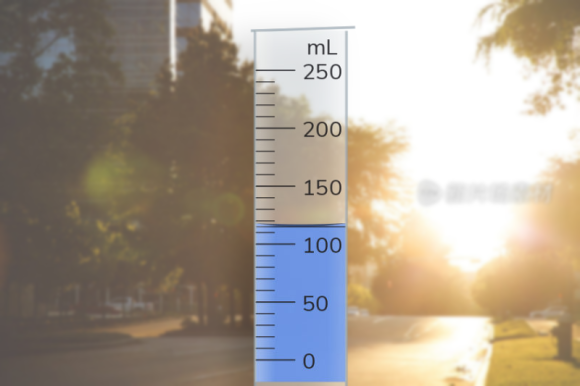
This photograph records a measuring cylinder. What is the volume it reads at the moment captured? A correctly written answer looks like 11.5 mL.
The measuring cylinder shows 115 mL
